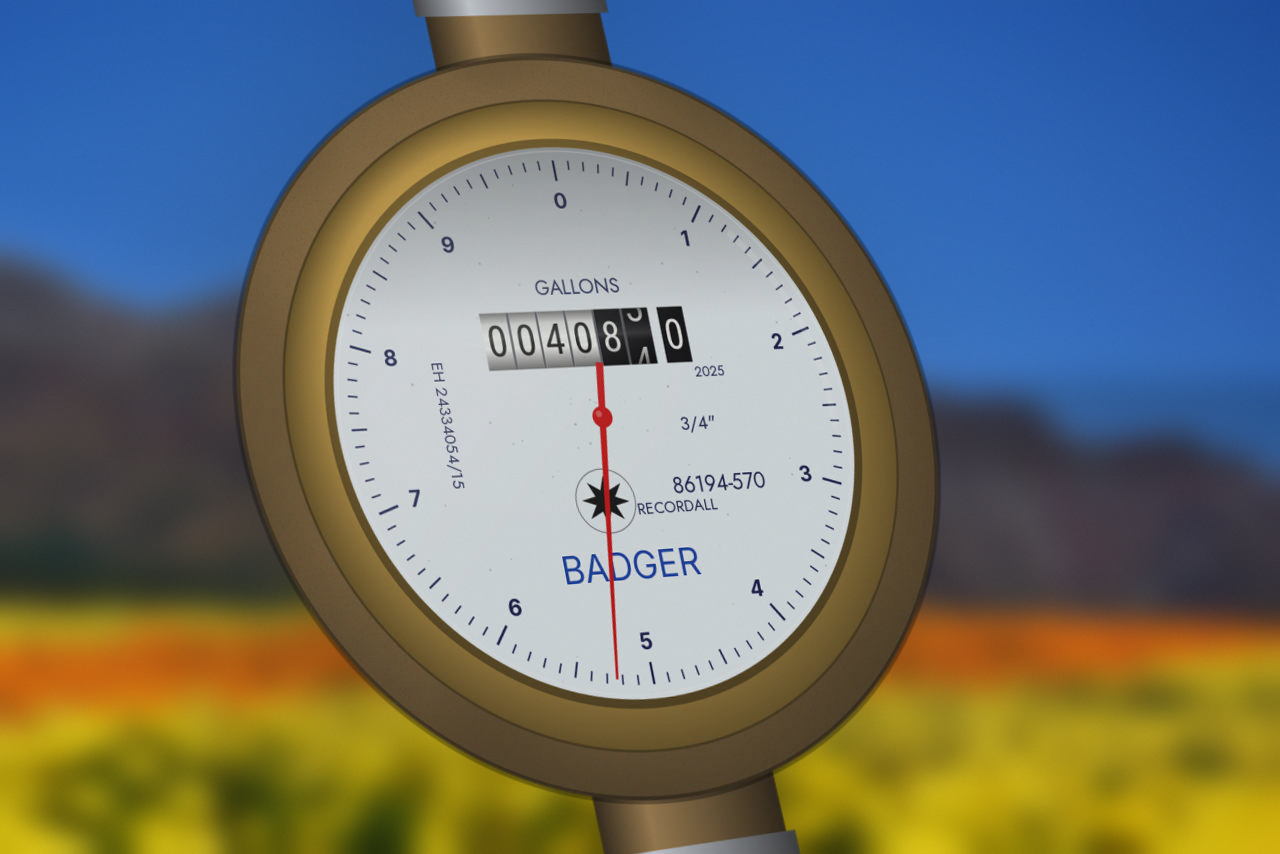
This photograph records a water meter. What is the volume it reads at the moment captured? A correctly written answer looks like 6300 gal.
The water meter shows 40835.2 gal
